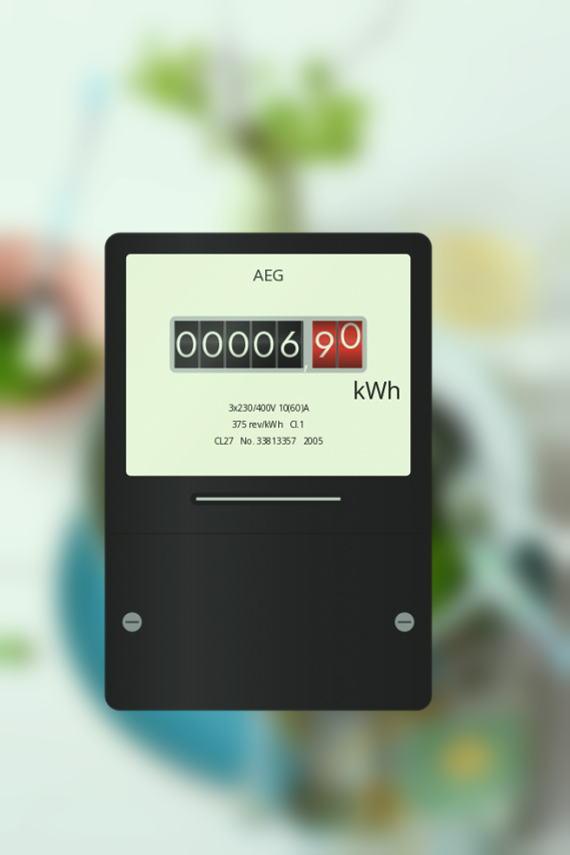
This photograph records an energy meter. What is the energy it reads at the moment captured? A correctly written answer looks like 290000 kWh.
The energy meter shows 6.90 kWh
